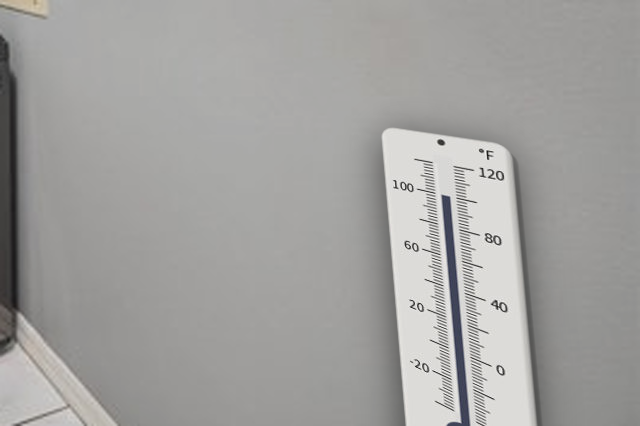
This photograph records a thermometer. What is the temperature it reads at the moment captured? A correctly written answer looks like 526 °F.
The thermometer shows 100 °F
